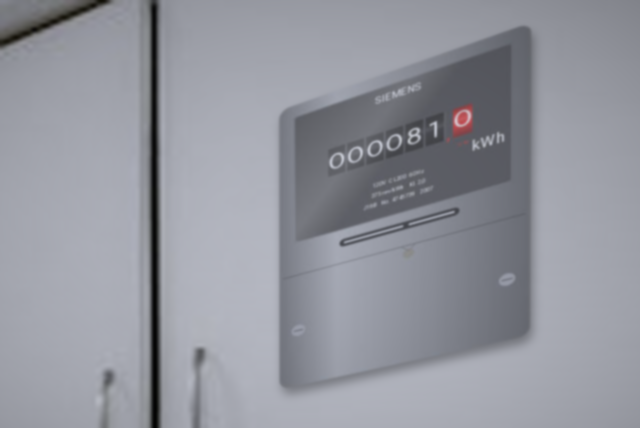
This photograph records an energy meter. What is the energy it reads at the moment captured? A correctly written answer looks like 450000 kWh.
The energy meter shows 81.0 kWh
